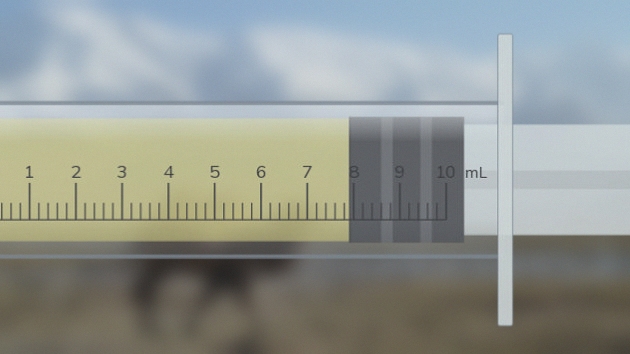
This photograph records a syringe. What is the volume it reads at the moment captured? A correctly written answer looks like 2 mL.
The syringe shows 7.9 mL
